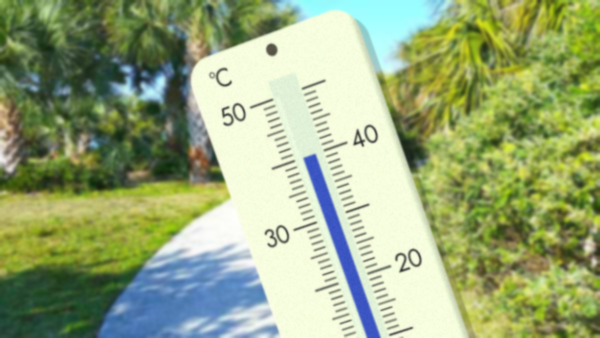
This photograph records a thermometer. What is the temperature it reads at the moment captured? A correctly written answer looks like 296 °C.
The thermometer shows 40 °C
